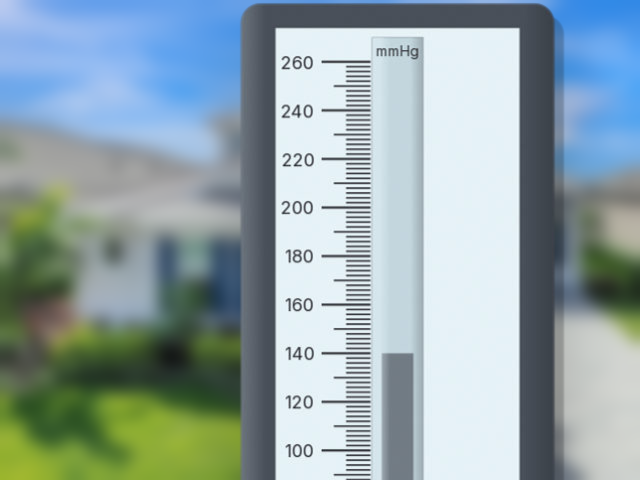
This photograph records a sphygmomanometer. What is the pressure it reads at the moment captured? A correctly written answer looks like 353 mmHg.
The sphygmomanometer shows 140 mmHg
